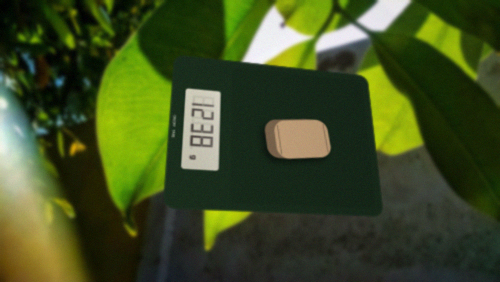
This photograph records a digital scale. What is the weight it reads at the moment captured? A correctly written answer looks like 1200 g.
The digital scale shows 1238 g
